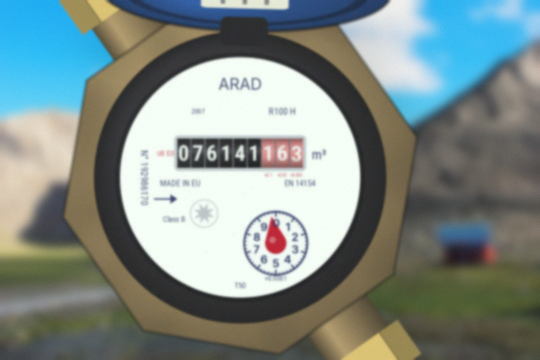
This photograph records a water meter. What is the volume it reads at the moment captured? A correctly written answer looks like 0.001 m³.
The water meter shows 76141.1629 m³
